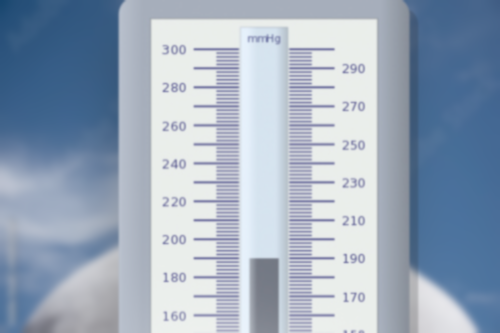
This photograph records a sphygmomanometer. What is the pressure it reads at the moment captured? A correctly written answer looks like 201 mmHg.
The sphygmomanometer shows 190 mmHg
